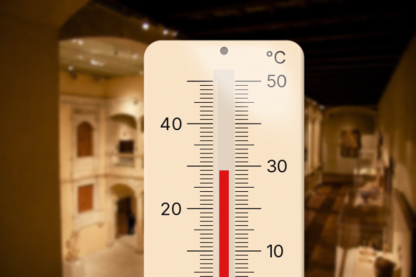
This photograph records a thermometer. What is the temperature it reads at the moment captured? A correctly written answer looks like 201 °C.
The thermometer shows 29 °C
